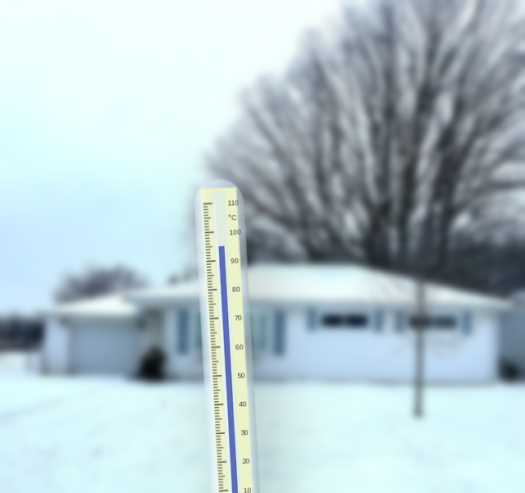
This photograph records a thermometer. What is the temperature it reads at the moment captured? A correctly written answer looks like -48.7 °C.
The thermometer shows 95 °C
